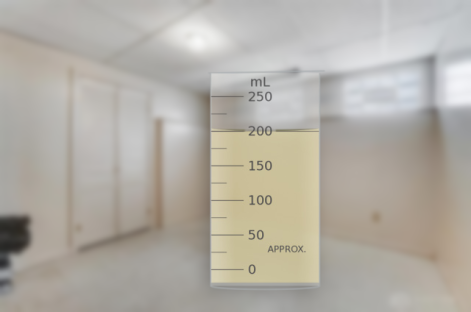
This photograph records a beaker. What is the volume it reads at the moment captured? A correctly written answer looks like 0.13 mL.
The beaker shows 200 mL
